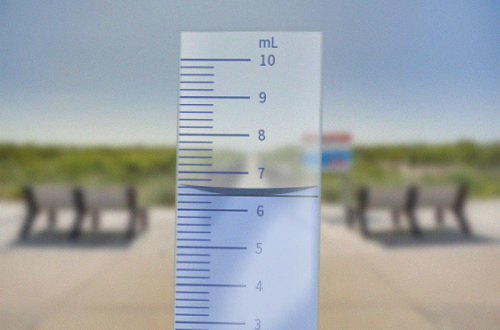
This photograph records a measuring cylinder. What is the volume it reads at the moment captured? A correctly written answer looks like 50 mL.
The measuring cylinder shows 6.4 mL
